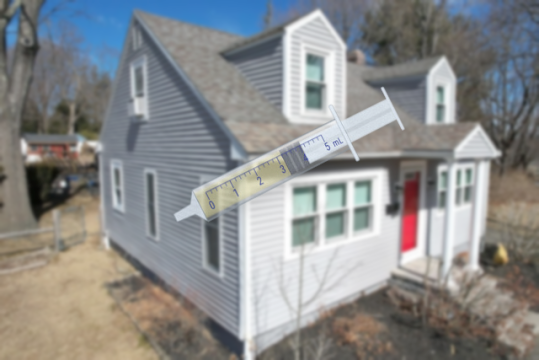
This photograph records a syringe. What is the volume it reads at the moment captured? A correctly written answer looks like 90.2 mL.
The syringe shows 3.2 mL
